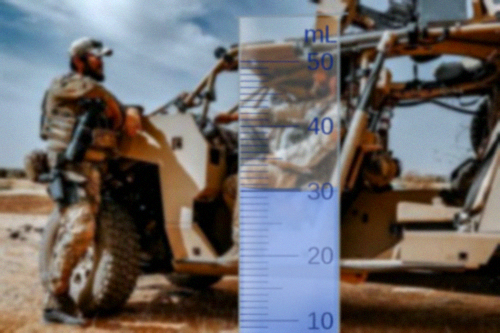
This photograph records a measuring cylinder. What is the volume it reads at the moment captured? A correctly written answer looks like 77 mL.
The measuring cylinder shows 30 mL
